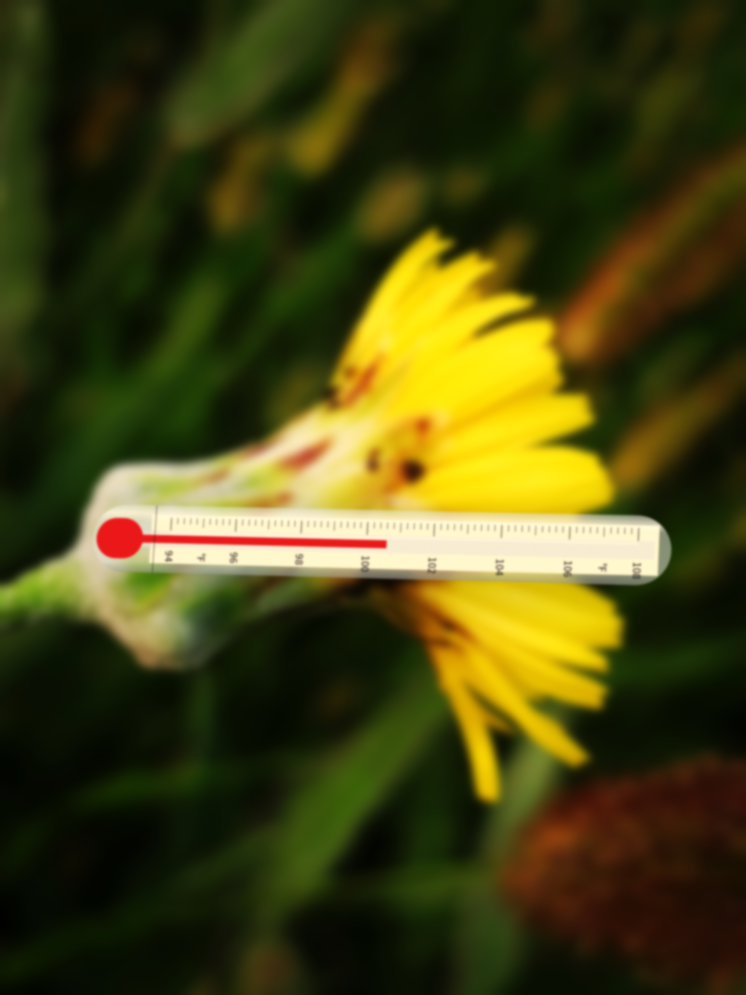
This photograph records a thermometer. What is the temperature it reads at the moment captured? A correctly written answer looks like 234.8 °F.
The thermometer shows 100.6 °F
